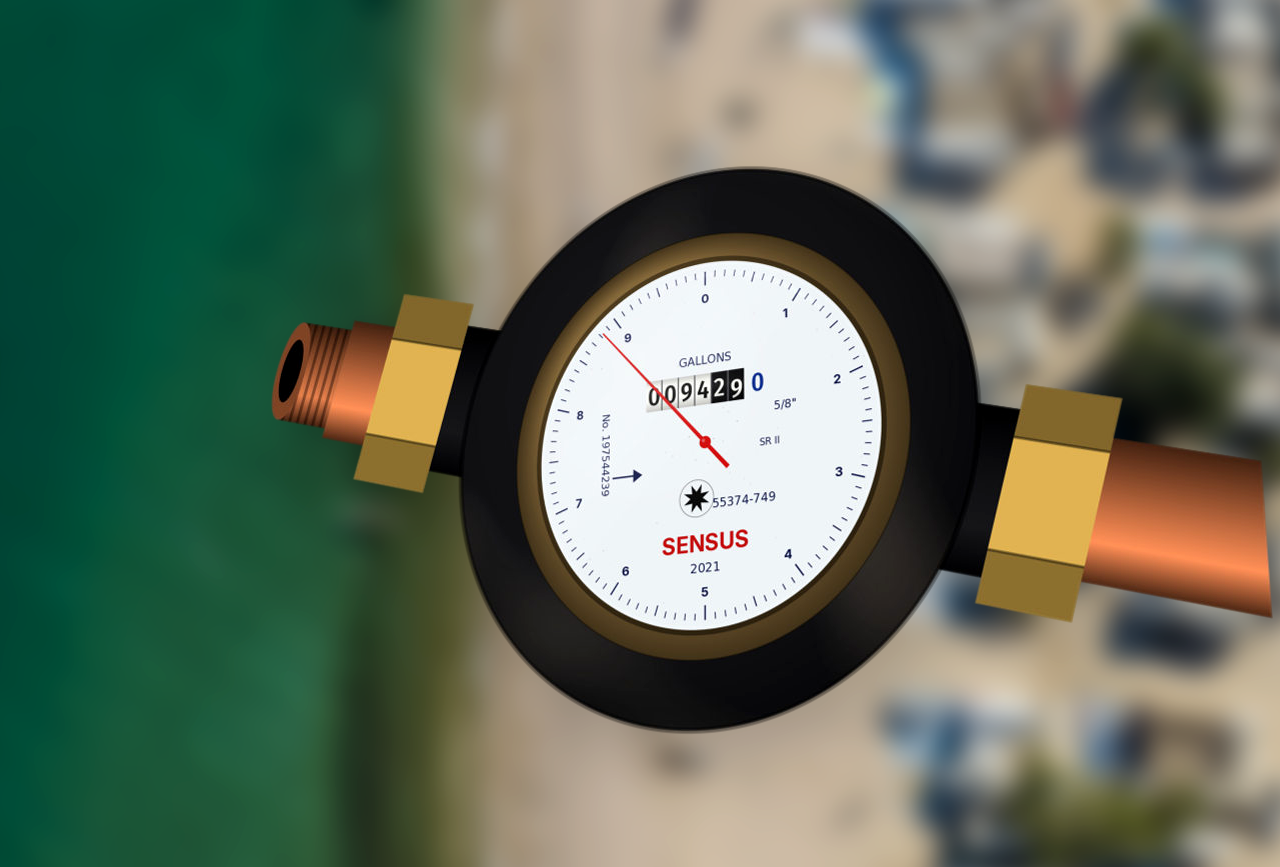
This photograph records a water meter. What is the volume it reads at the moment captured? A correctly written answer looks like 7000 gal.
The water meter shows 94288.8 gal
